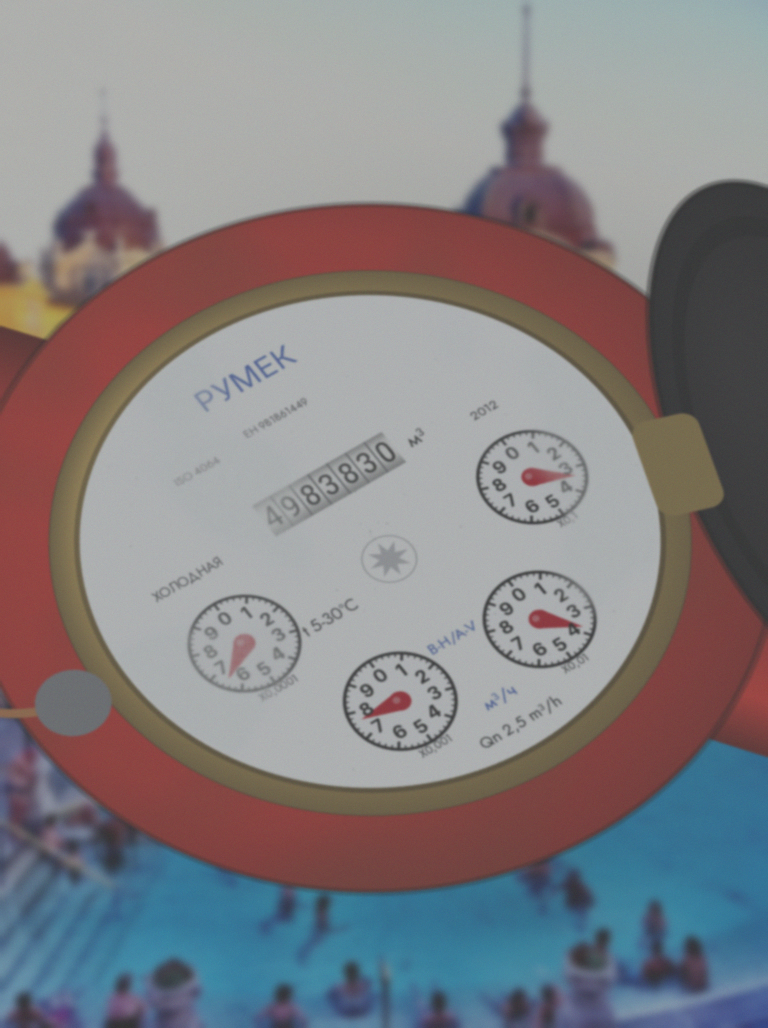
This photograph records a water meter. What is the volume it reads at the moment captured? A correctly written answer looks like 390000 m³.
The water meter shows 4983830.3376 m³
